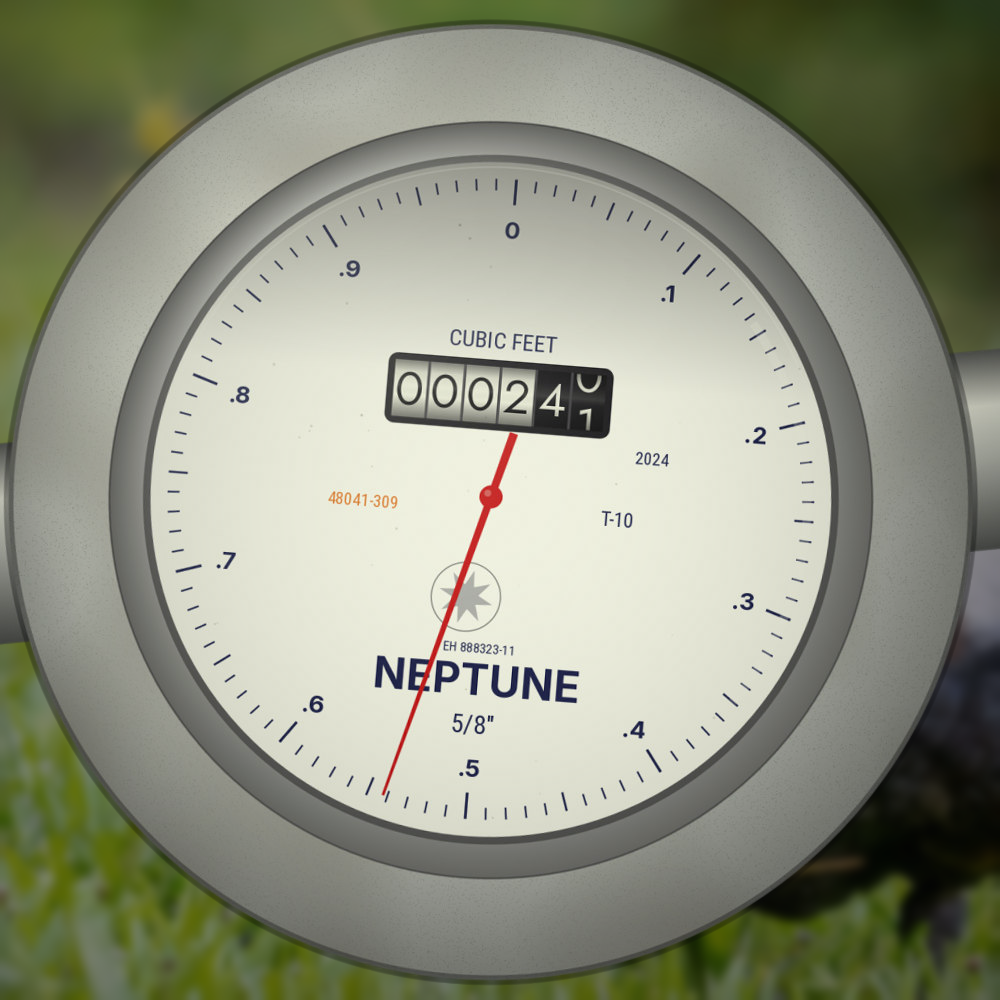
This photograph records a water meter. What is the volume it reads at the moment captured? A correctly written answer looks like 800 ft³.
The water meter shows 240.54 ft³
